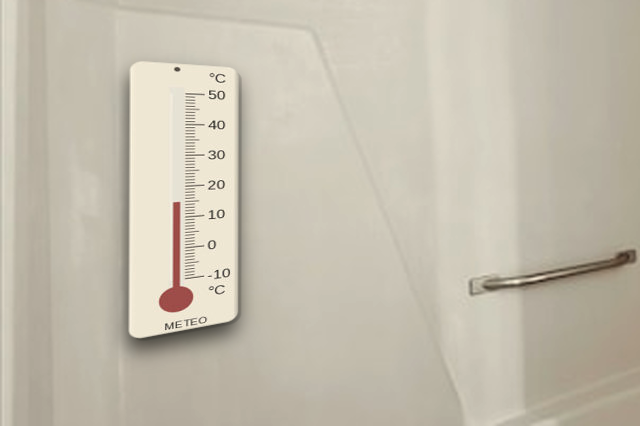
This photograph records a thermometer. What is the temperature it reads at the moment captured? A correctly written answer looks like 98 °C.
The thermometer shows 15 °C
